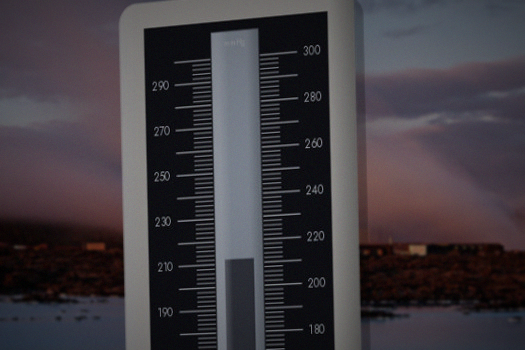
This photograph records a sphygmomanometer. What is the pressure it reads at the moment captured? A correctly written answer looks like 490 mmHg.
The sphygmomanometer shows 212 mmHg
